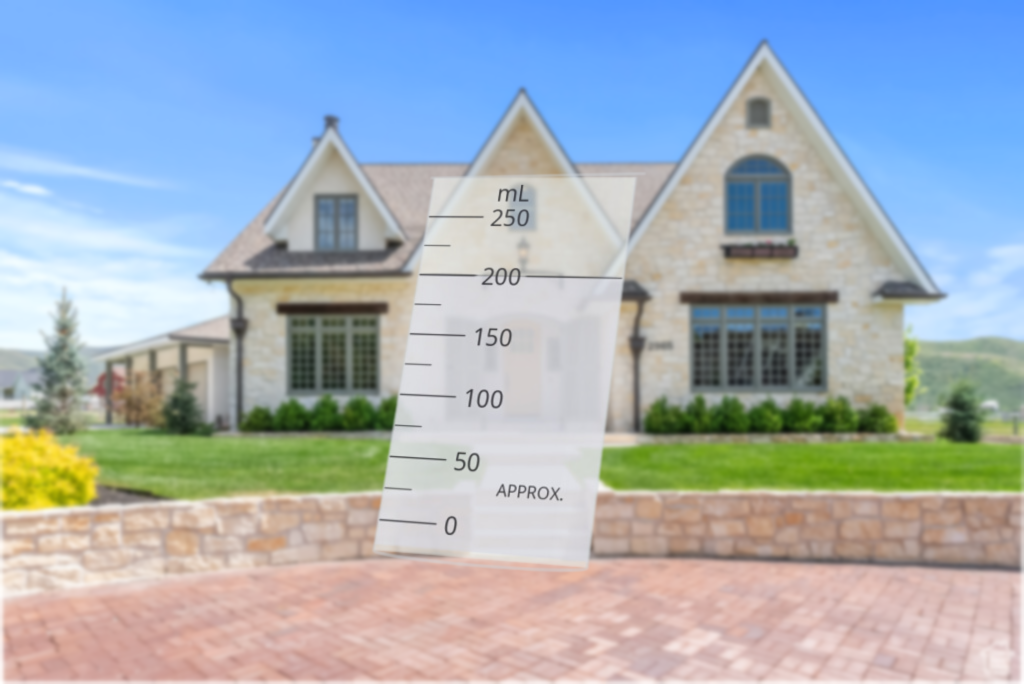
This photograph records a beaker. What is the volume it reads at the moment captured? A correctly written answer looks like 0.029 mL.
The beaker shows 200 mL
